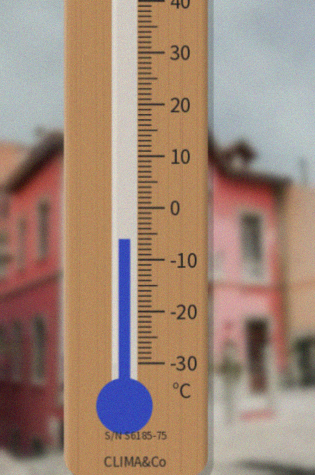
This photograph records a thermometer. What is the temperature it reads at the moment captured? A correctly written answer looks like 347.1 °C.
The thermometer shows -6 °C
